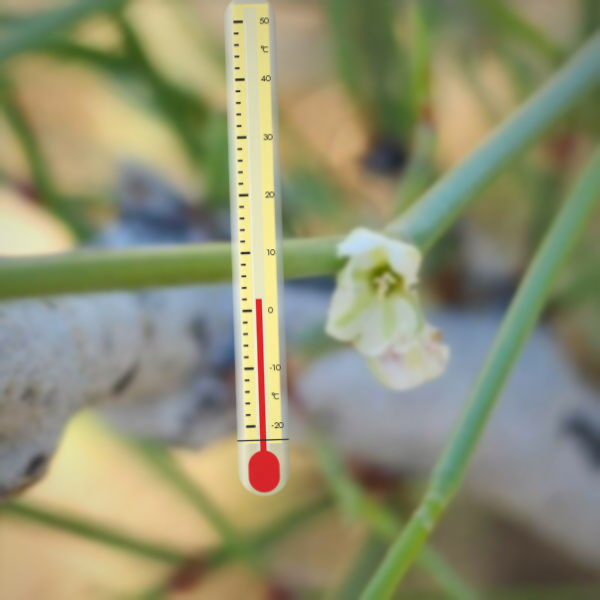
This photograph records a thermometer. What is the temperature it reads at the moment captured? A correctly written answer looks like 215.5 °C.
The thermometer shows 2 °C
